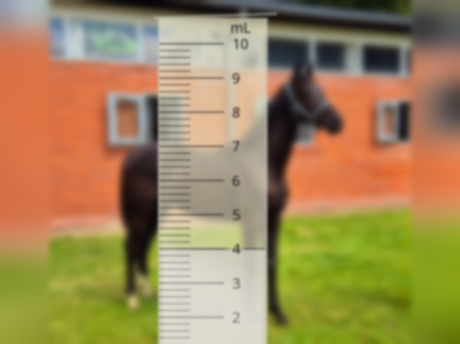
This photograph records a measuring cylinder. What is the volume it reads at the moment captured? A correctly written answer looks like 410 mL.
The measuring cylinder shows 4 mL
